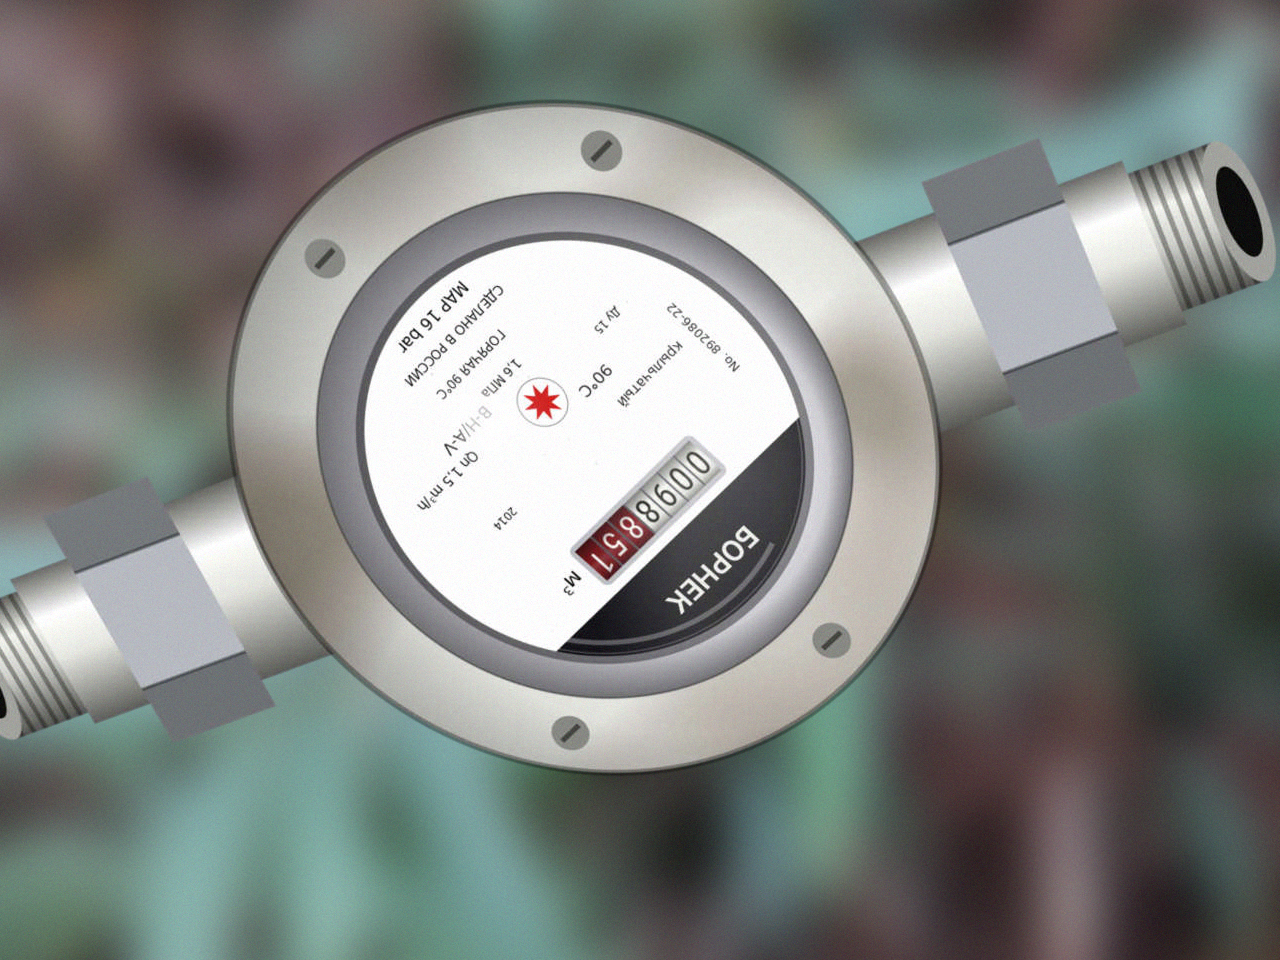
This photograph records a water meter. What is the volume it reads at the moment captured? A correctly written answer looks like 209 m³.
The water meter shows 98.851 m³
